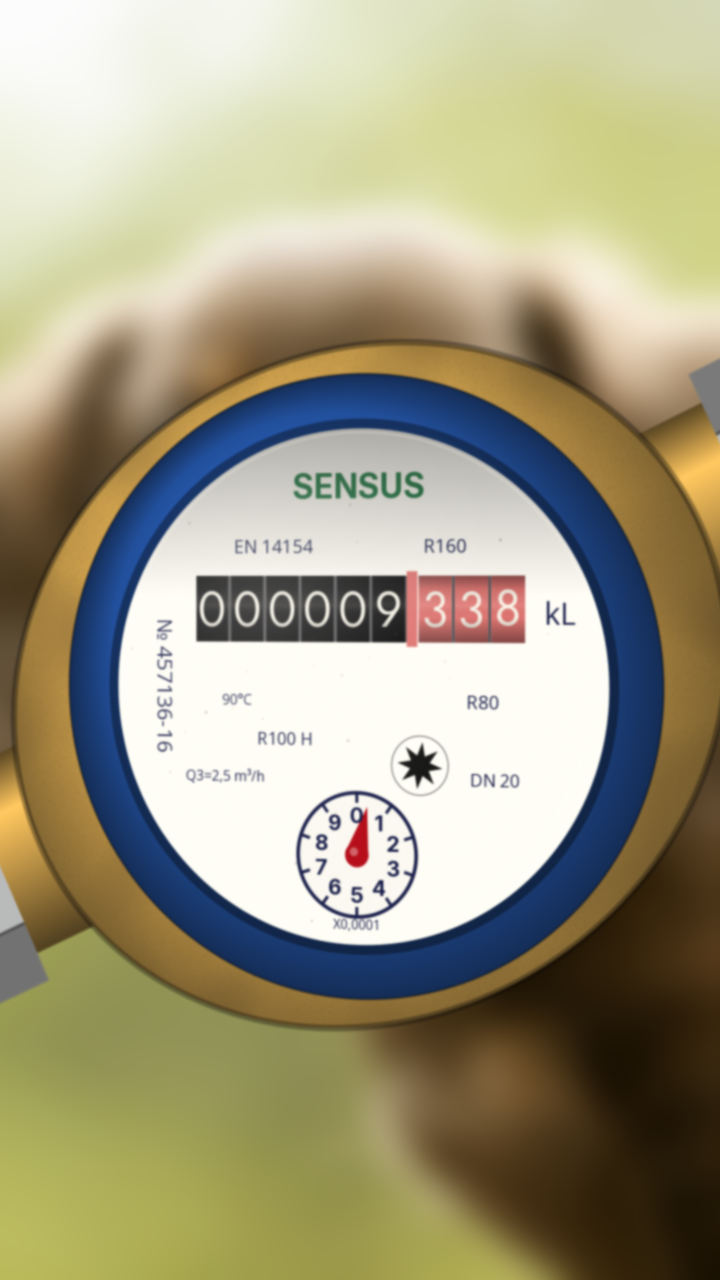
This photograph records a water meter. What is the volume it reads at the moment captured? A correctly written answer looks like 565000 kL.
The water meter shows 9.3380 kL
